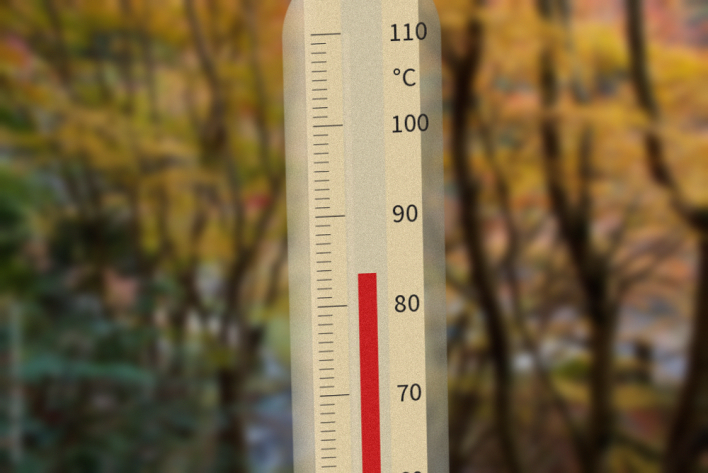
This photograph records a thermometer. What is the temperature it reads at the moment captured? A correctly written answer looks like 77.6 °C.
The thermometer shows 83.5 °C
